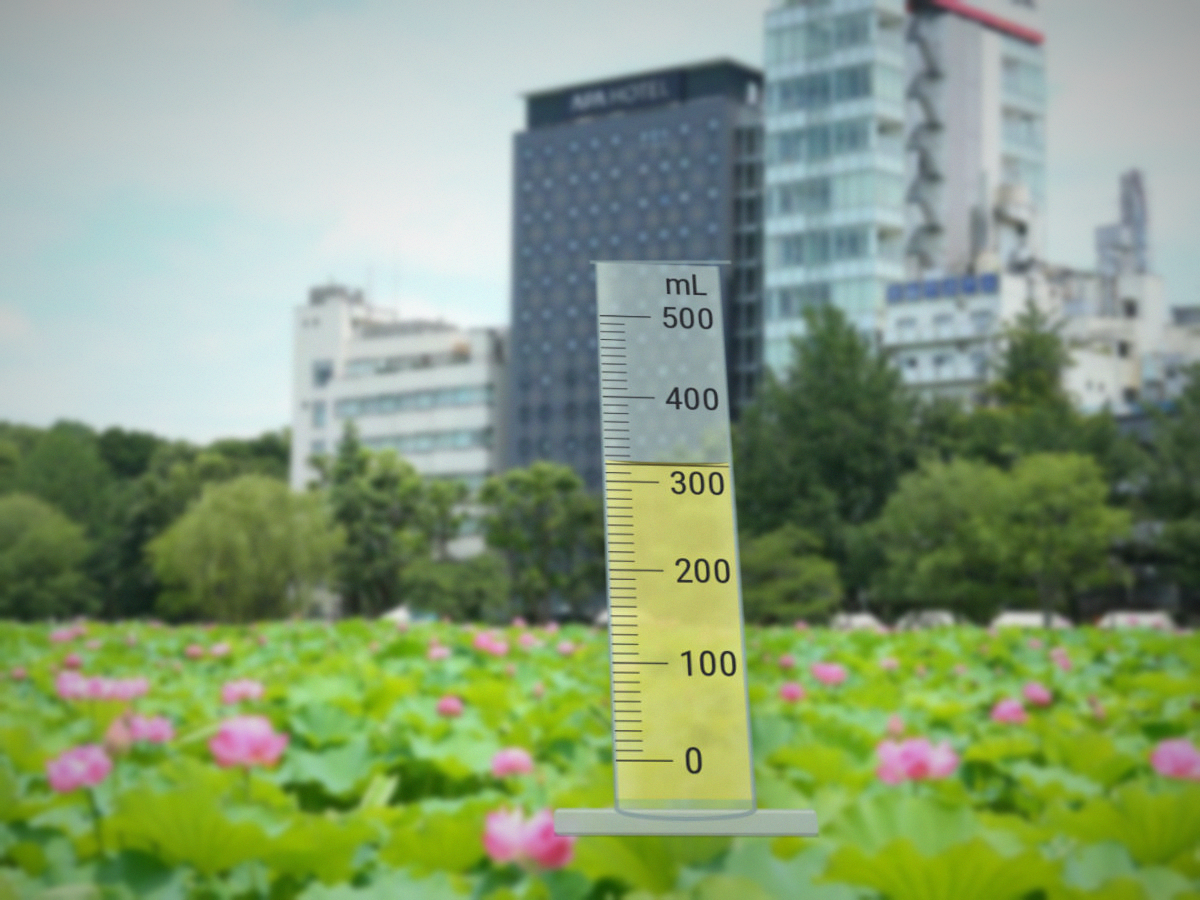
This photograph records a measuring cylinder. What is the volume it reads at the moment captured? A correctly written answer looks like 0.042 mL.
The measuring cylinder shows 320 mL
